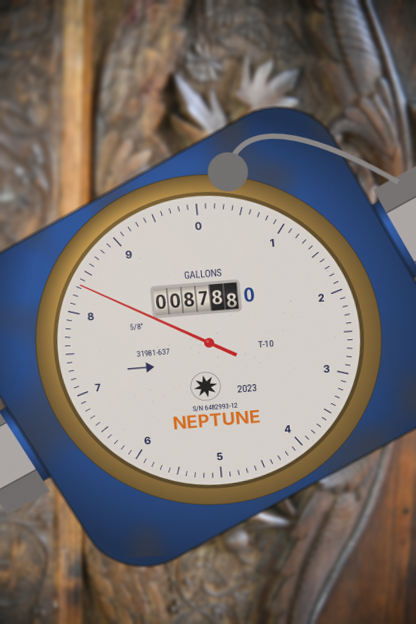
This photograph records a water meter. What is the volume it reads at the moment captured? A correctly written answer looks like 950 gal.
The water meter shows 87878.3 gal
